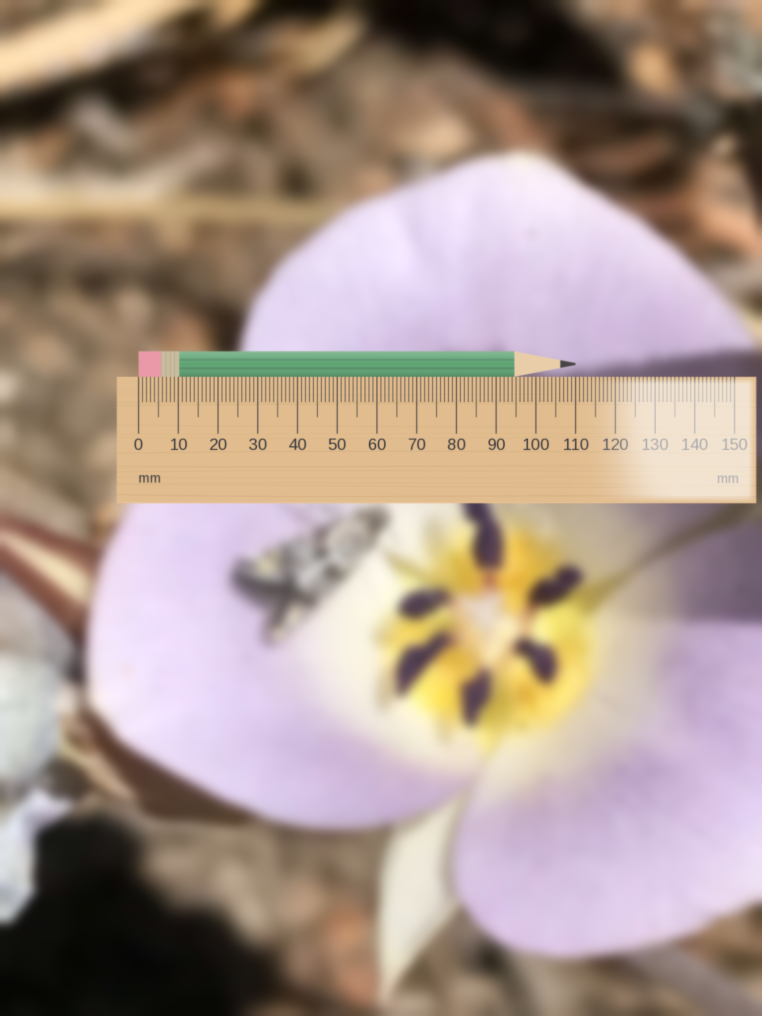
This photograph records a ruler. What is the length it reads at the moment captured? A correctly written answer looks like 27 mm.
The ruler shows 110 mm
